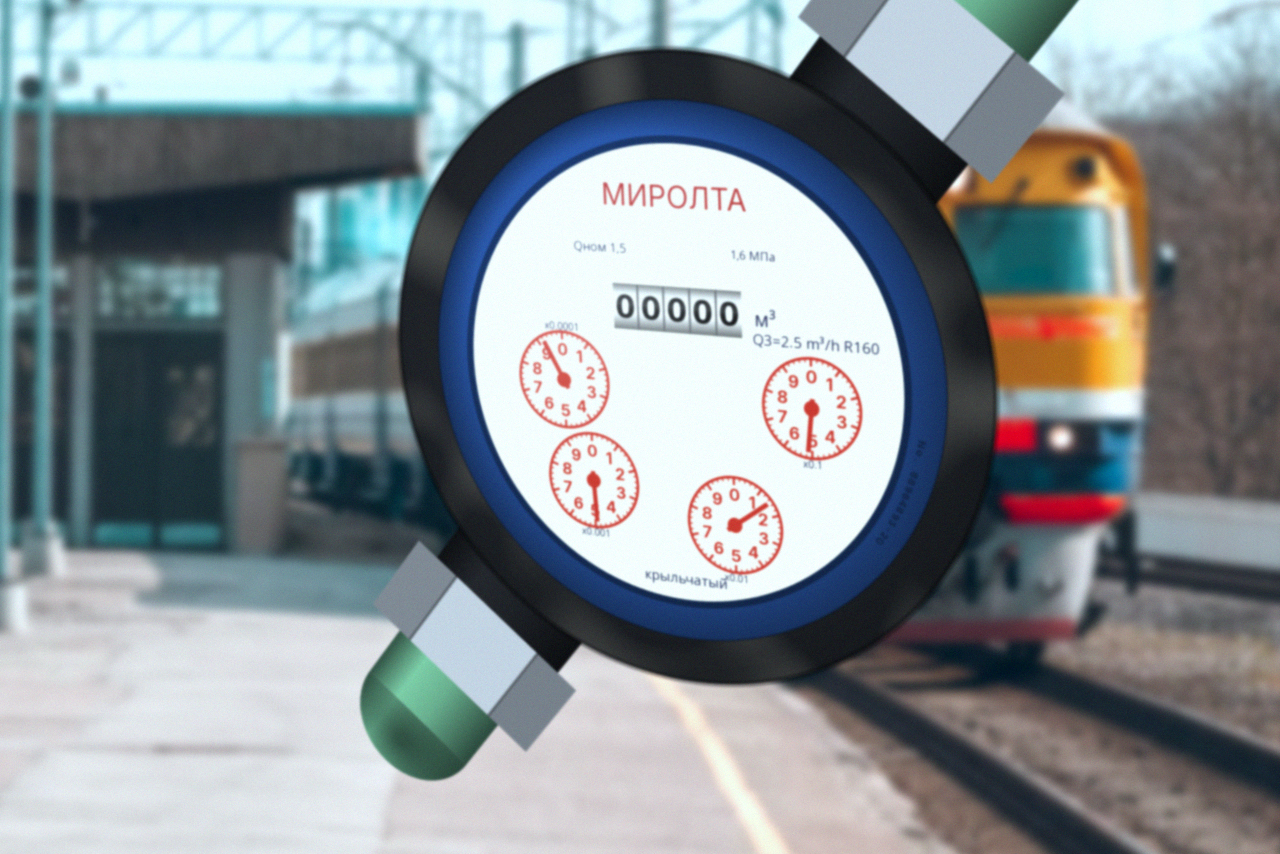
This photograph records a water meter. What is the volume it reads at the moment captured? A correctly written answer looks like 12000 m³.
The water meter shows 0.5149 m³
